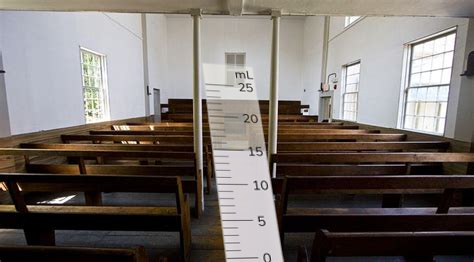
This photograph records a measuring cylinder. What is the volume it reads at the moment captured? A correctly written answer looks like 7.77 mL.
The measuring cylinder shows 15 mL
